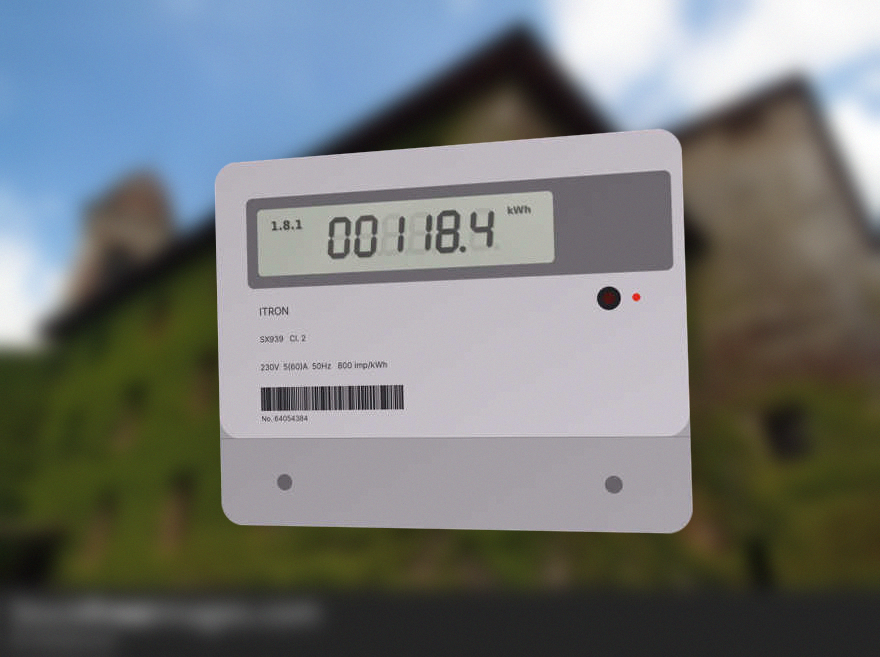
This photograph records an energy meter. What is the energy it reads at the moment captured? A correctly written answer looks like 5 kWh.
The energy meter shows 118.4 kWh
